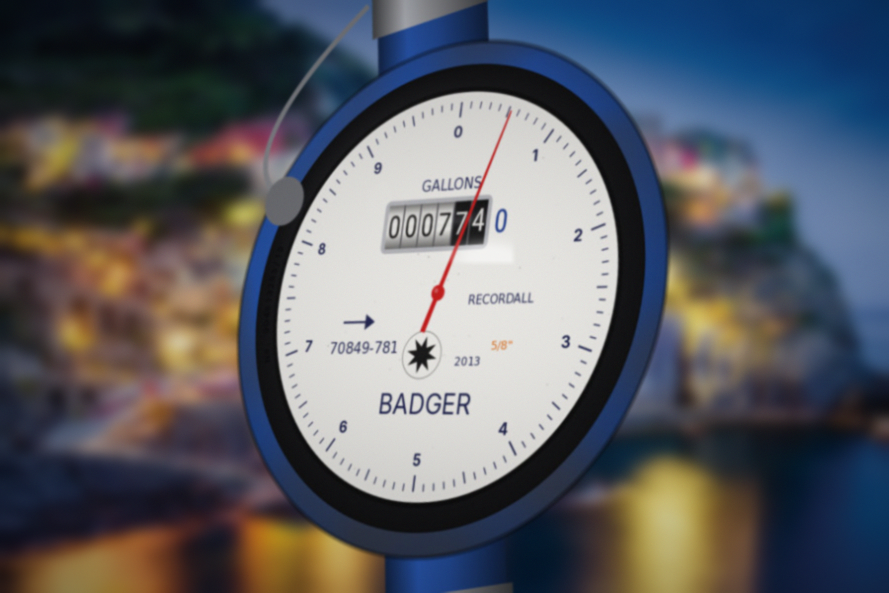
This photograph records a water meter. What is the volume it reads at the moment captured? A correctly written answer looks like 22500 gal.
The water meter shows 7740.5 gal
